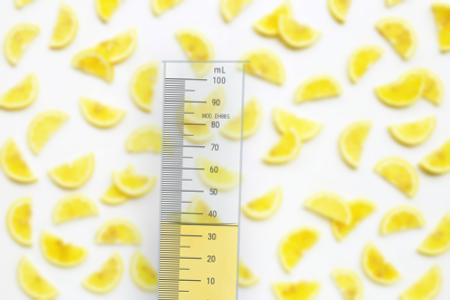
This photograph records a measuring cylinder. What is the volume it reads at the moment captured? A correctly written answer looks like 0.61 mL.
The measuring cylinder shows 35 mL
